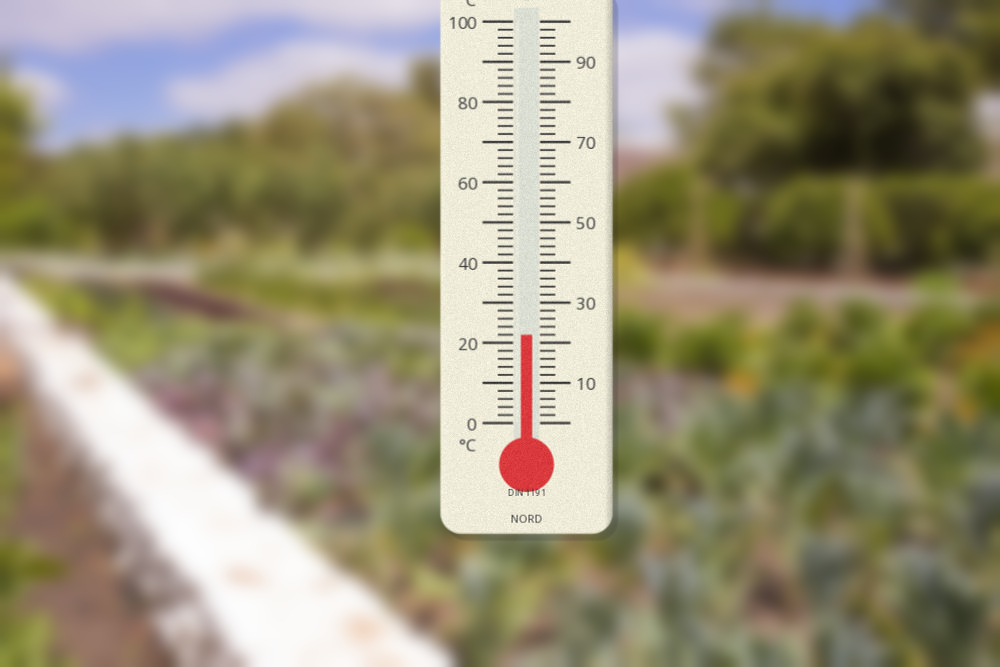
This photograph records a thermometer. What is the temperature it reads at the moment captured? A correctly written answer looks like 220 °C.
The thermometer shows 22 °C
